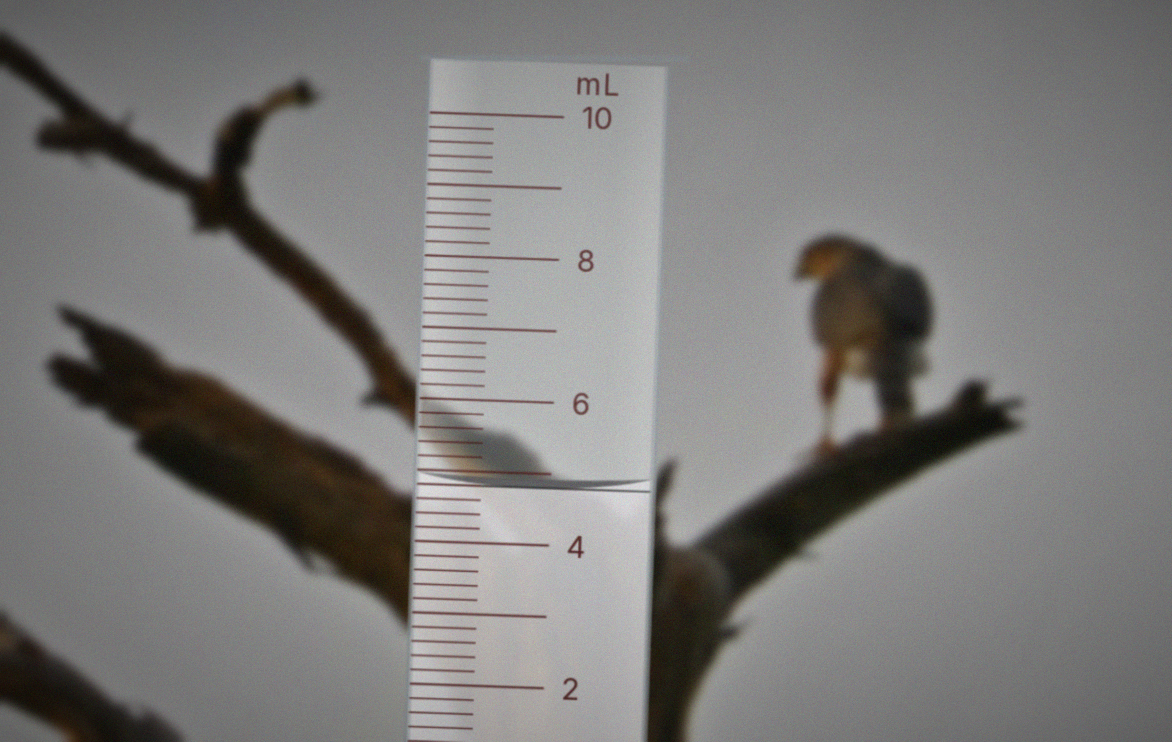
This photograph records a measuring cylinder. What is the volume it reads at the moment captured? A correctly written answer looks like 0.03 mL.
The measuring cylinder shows 4.8 mL
